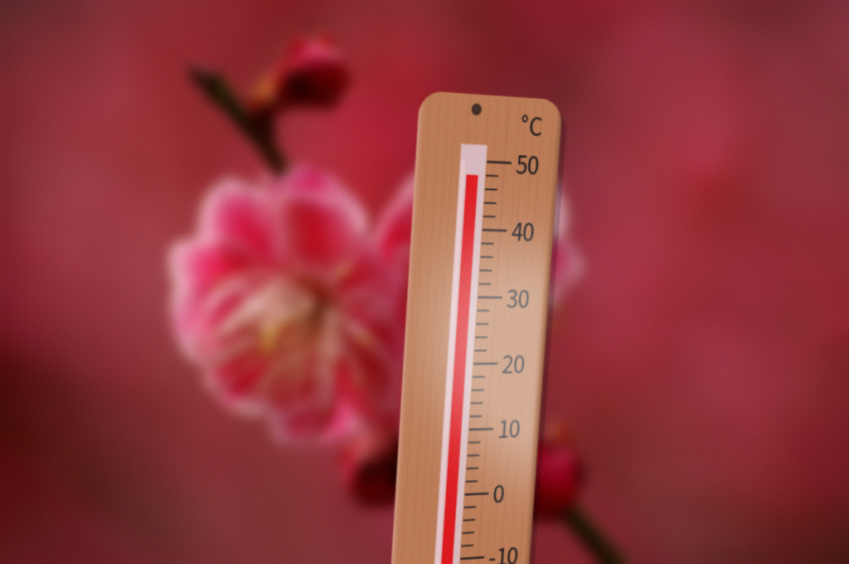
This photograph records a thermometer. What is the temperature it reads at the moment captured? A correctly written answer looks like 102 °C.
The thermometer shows 48 °C
